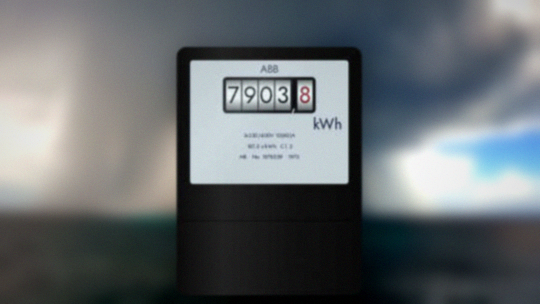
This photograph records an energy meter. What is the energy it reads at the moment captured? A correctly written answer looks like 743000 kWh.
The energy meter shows 7903.8 kWh
